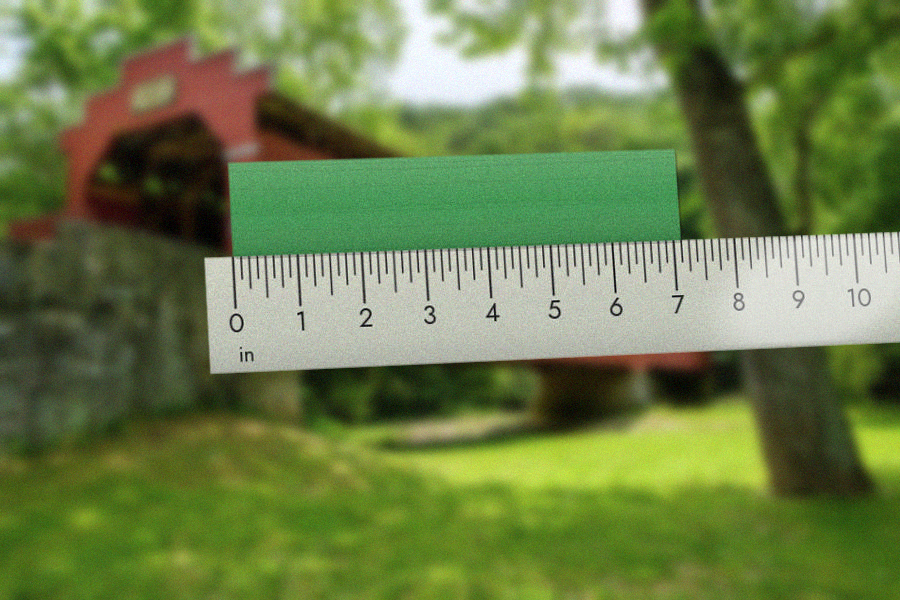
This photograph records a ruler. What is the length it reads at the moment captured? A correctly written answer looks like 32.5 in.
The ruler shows 7.125 in
